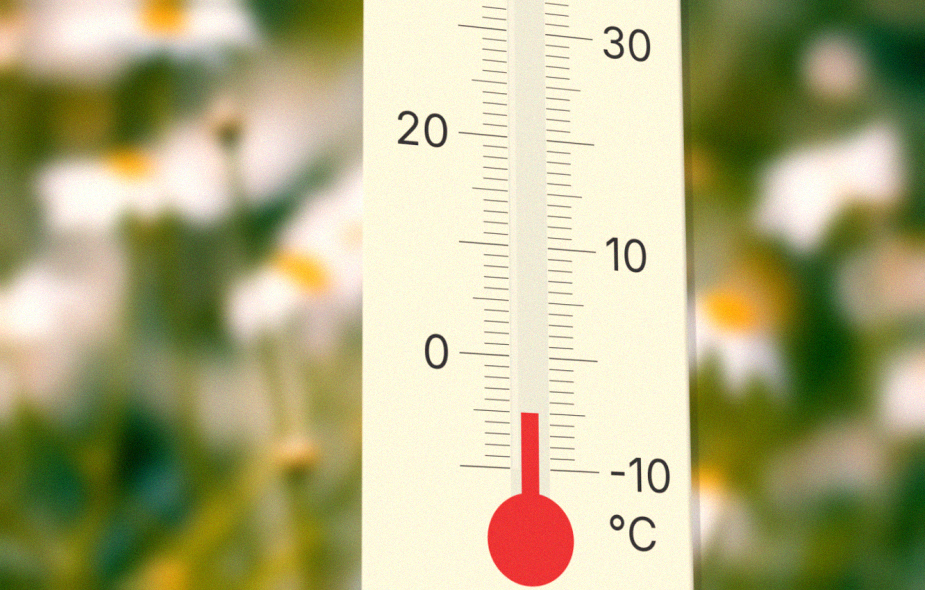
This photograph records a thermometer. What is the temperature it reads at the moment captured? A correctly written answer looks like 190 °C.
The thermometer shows -5 °C
